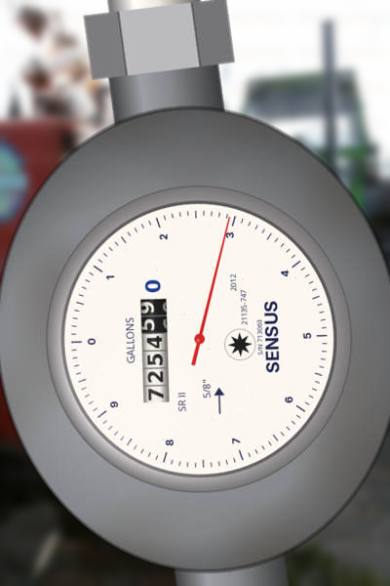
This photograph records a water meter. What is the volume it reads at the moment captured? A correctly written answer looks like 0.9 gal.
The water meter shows 7254592.9 gal
